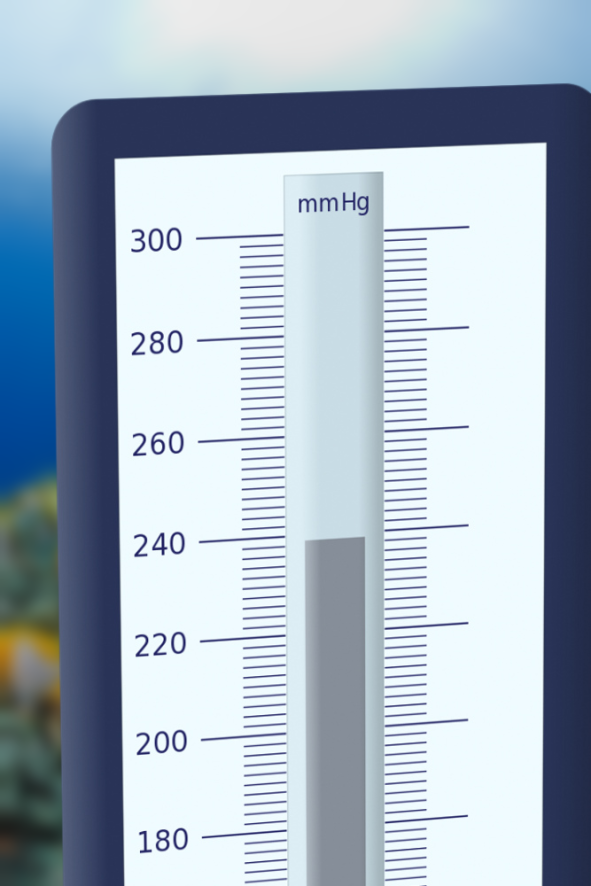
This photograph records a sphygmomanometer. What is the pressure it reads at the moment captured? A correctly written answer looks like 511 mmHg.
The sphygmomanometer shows 239 mmHg
